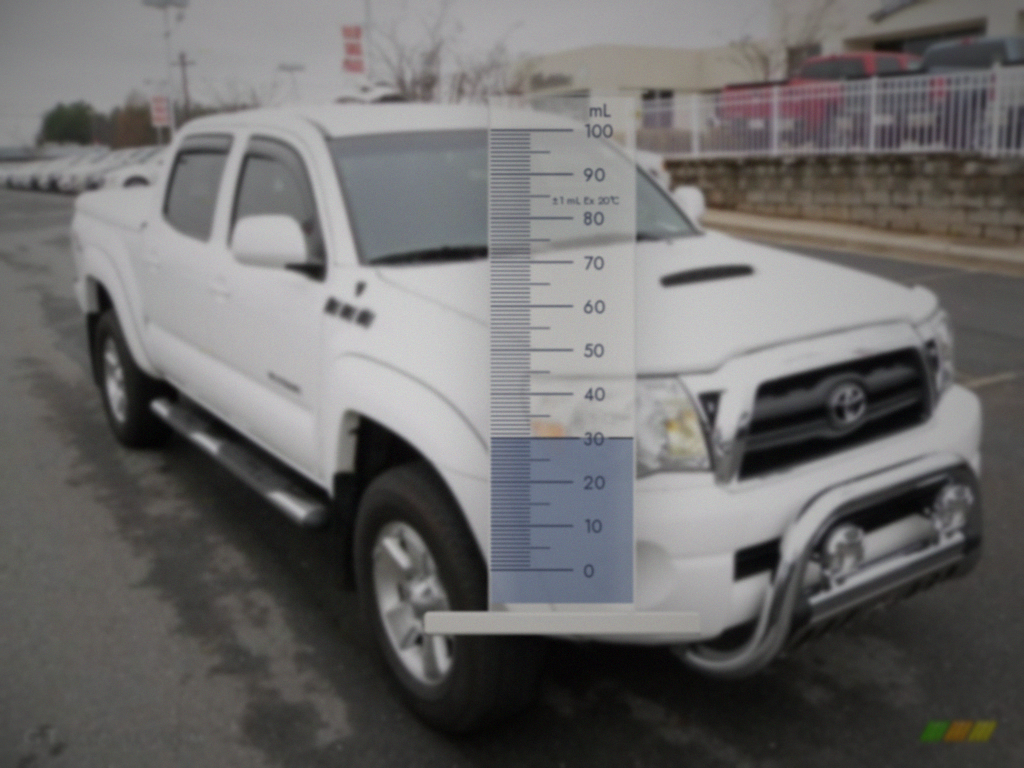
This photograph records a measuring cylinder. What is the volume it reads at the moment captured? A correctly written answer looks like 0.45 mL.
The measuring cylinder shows 30 mL
